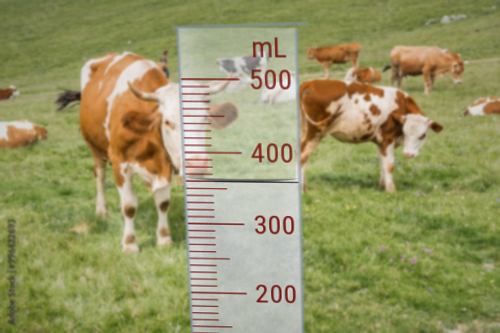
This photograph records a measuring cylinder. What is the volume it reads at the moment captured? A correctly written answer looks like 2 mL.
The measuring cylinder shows 360 mL
